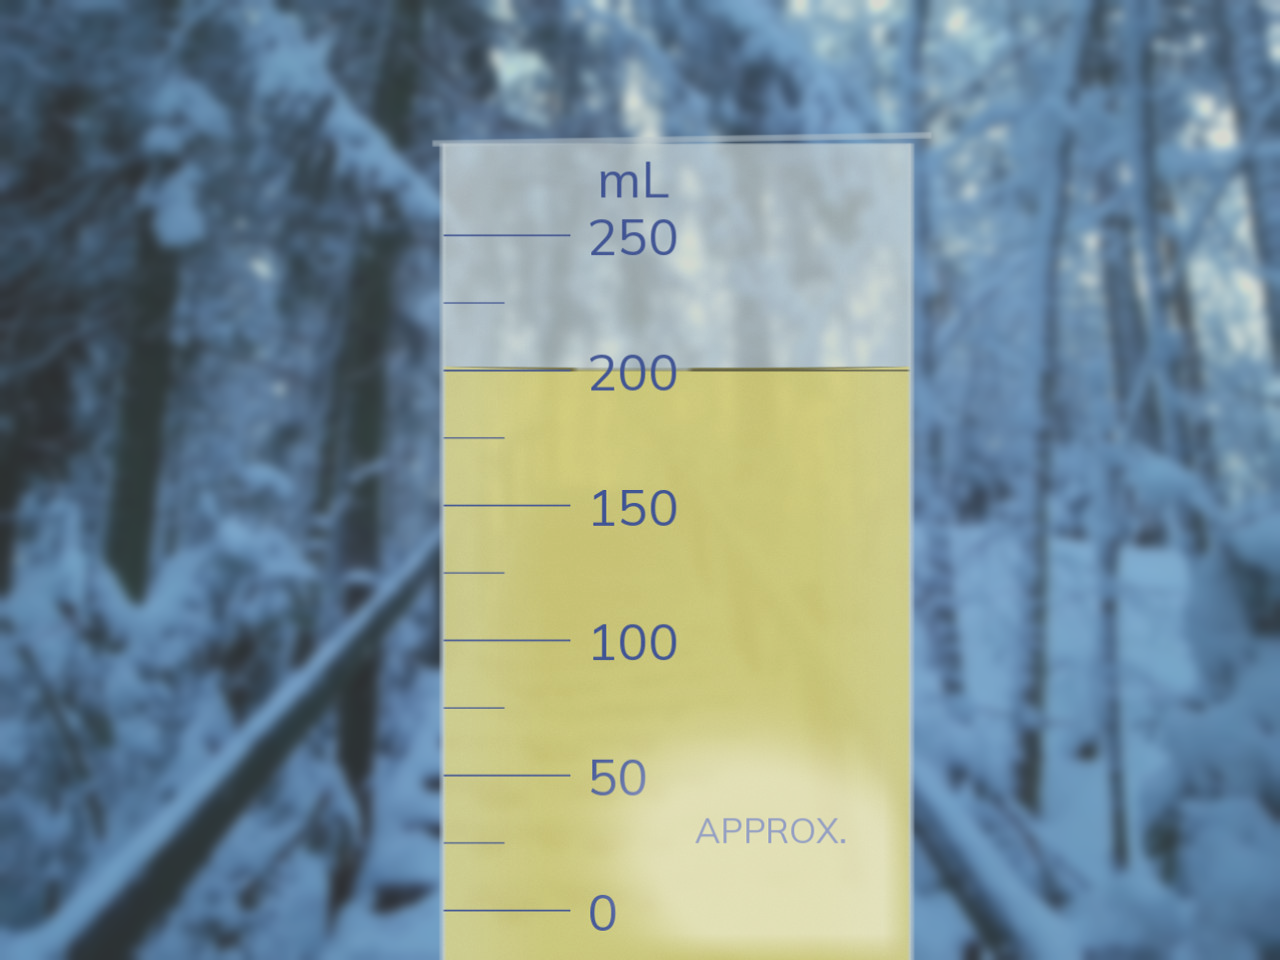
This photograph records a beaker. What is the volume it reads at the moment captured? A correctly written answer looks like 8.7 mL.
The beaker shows 200 mL
